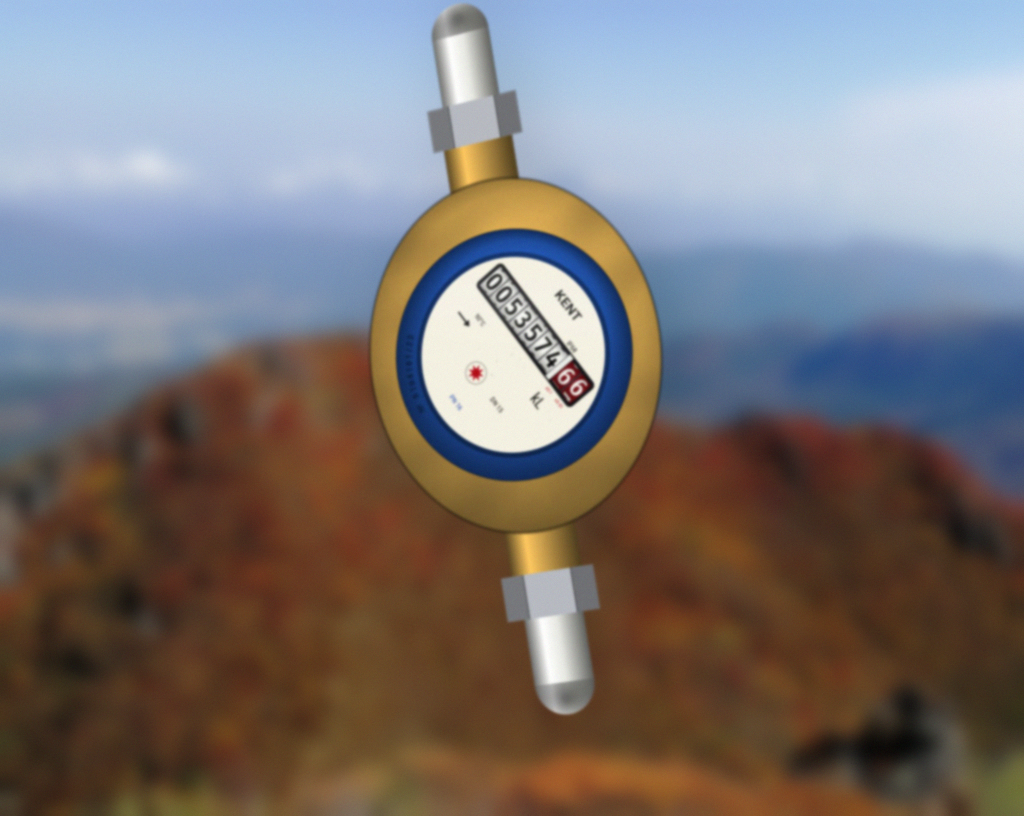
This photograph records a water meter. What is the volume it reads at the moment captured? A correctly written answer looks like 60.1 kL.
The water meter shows 53574.66 kL
